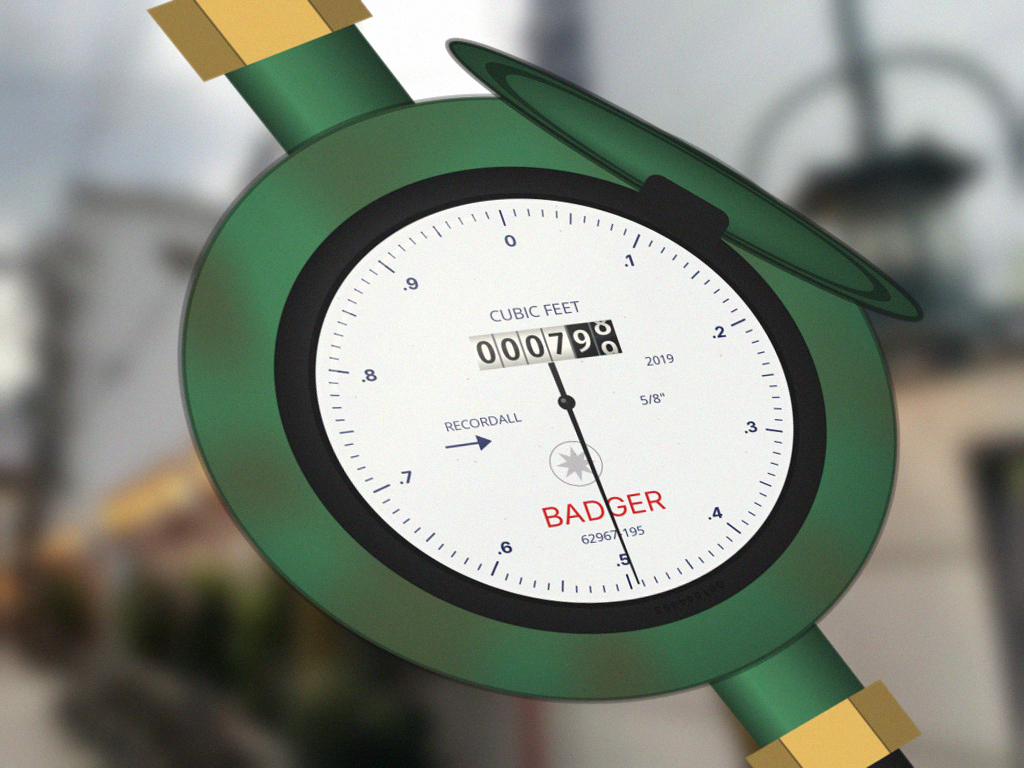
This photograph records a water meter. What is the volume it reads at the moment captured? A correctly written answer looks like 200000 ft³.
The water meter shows 798.49 ft³
